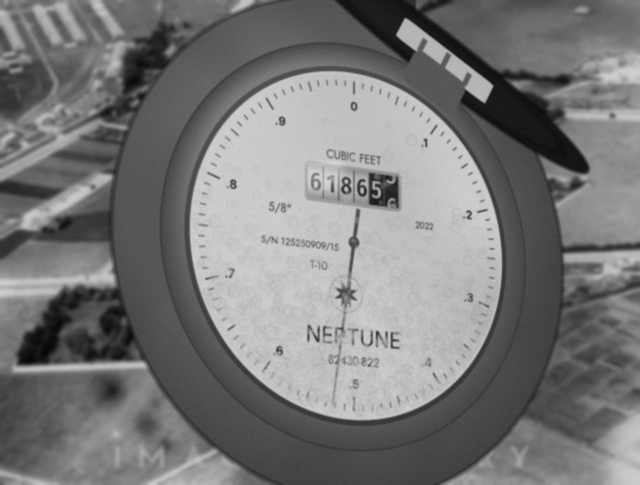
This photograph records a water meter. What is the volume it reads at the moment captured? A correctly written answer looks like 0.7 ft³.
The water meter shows 618655.52 ft³
